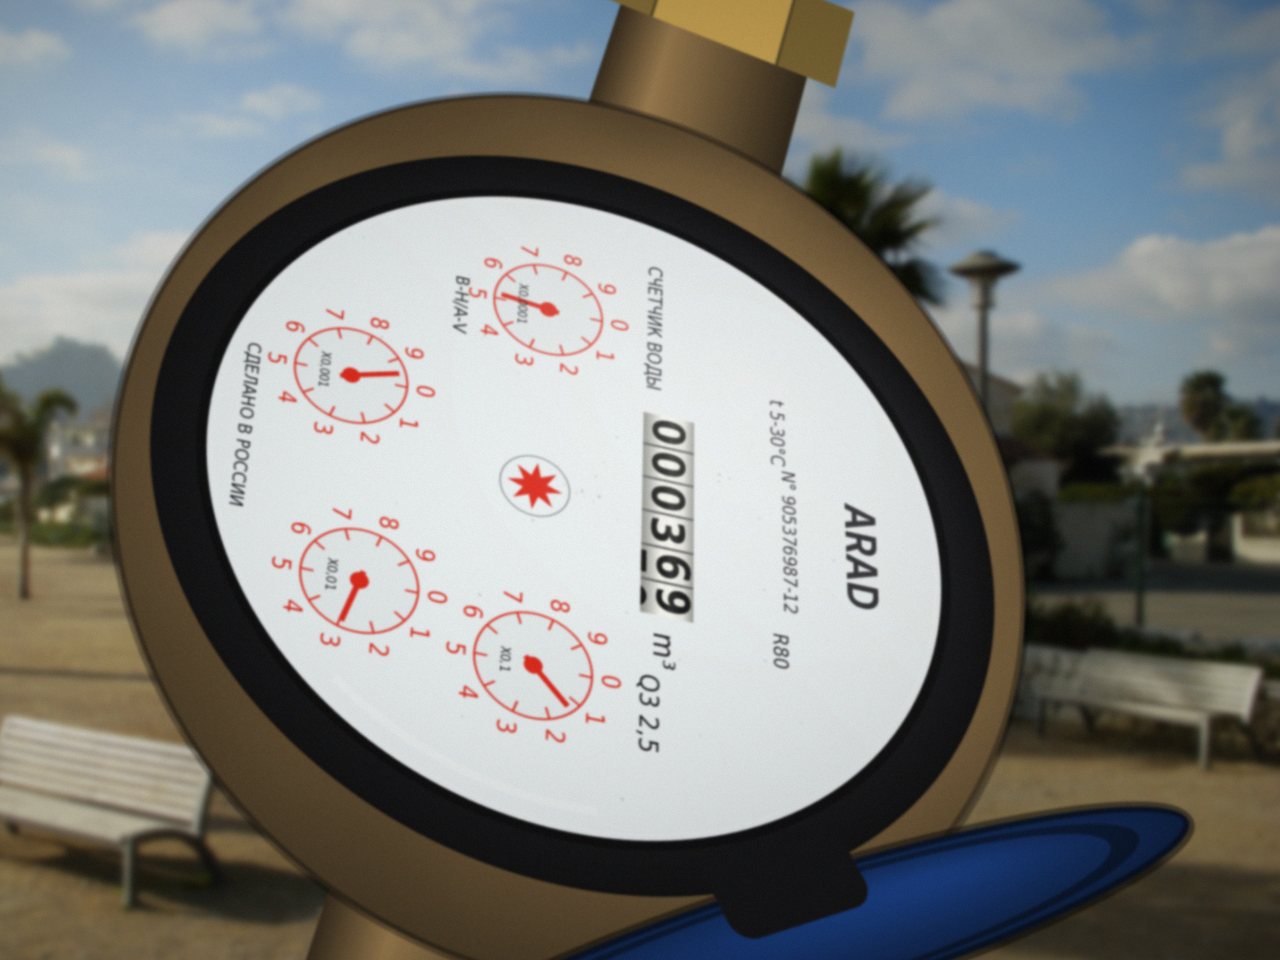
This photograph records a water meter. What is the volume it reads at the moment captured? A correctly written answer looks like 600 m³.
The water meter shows 369.1295 m³
